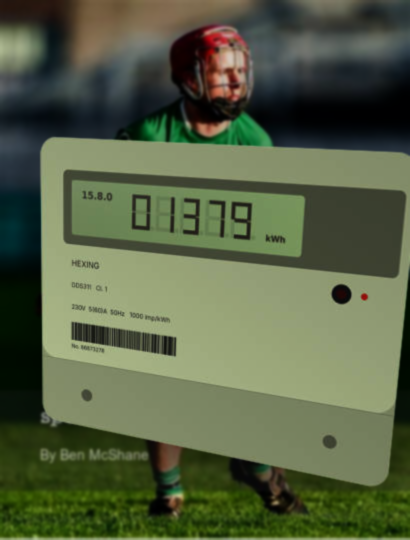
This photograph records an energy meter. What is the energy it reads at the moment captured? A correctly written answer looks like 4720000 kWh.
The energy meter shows 1379 kWh
